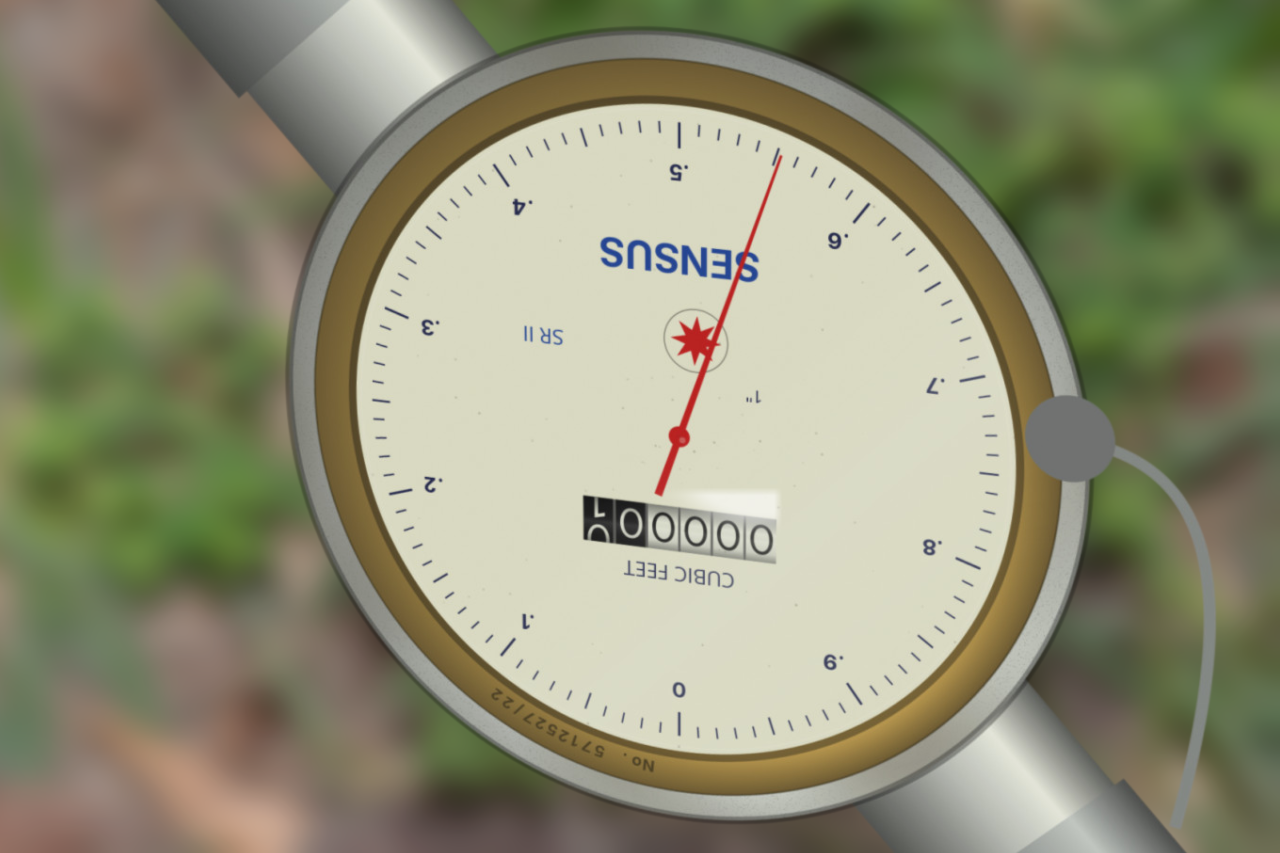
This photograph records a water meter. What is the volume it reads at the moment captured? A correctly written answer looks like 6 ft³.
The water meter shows 0.55 ft³
